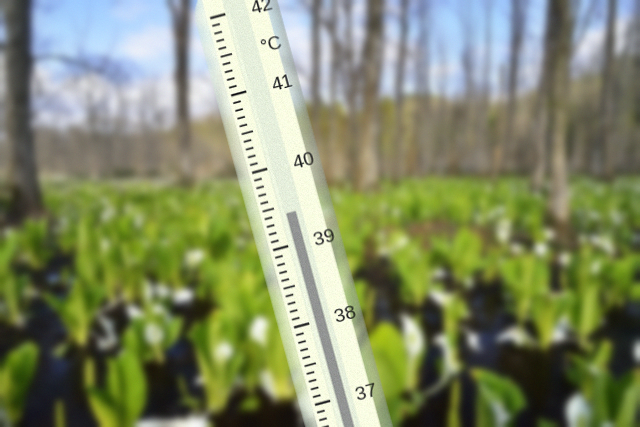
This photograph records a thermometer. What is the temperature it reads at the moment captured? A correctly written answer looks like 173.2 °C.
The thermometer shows 39.4 °C
